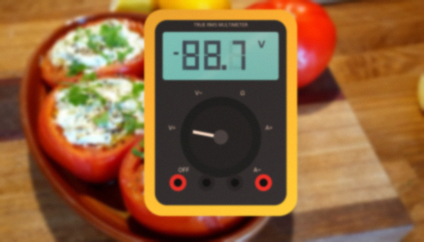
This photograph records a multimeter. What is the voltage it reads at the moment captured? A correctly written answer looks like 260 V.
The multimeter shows -88.7 V
